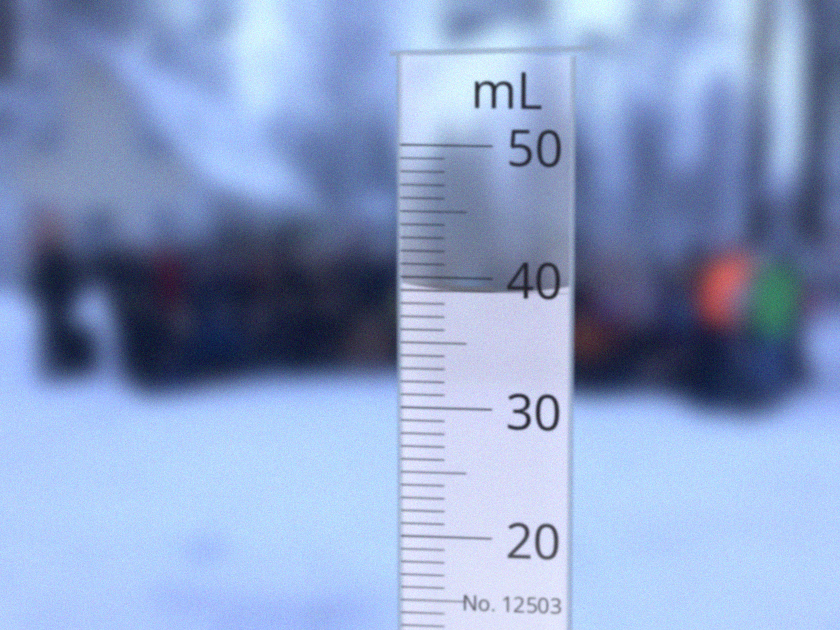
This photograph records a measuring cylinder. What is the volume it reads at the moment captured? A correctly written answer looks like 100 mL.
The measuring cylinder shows 39 mL
